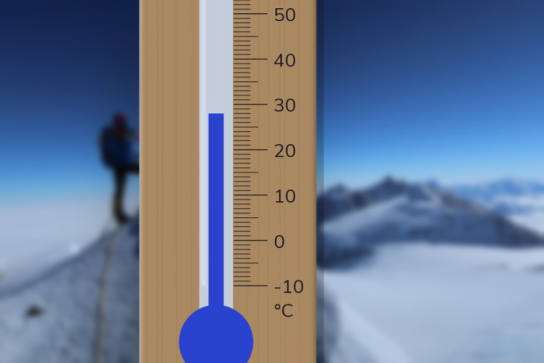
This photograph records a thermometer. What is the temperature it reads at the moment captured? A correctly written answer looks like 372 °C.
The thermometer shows 28 °C
